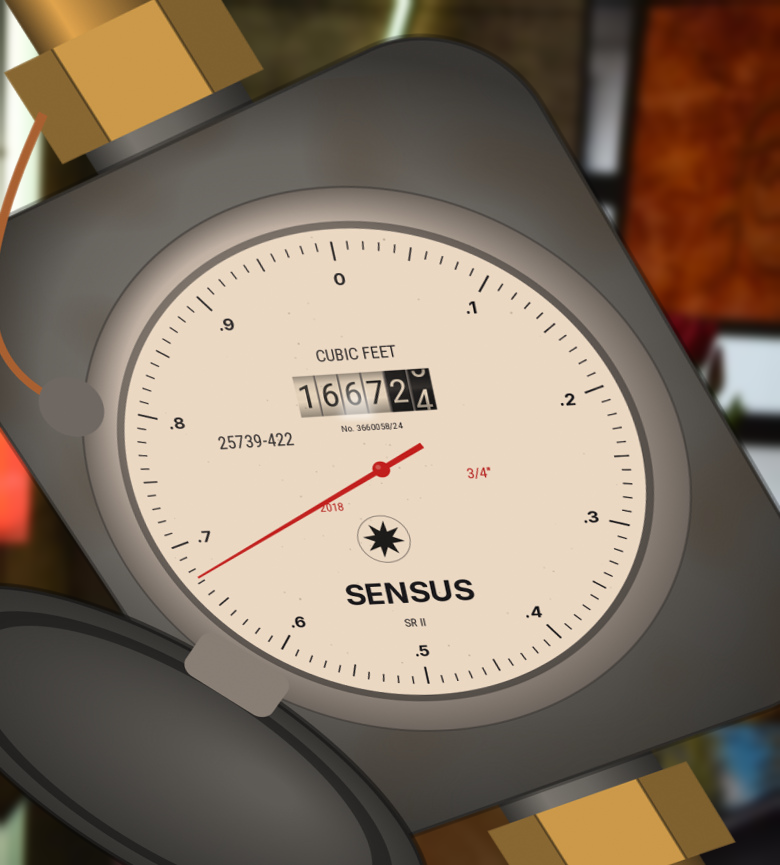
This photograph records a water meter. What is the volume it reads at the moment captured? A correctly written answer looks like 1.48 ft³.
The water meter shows 166723.67 ft³
